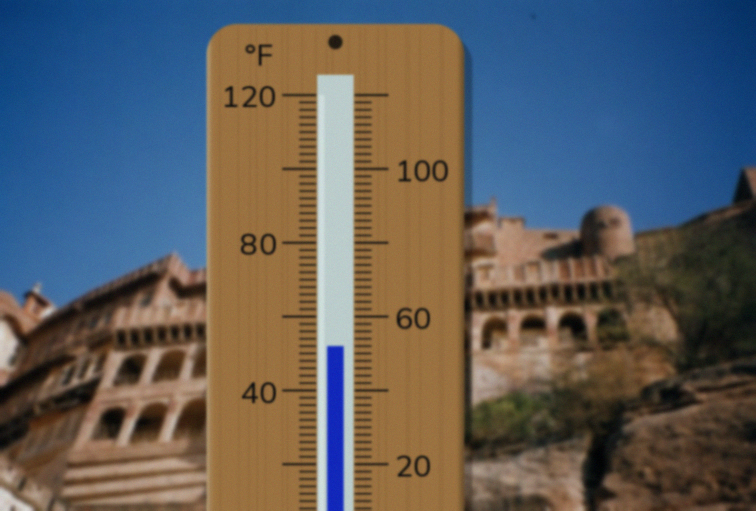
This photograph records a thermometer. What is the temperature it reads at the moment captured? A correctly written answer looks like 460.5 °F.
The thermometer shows 52 °F
